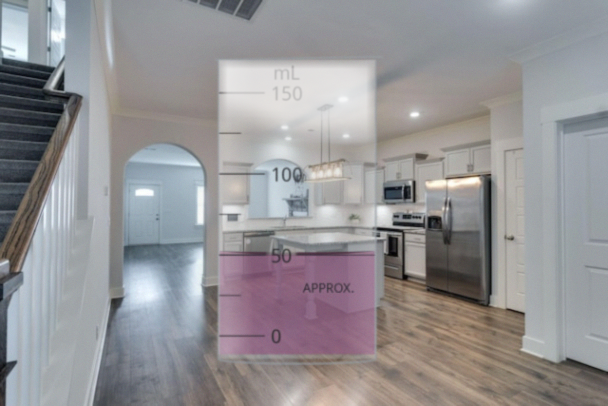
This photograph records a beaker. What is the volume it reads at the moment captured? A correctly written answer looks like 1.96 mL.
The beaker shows 50 mL
